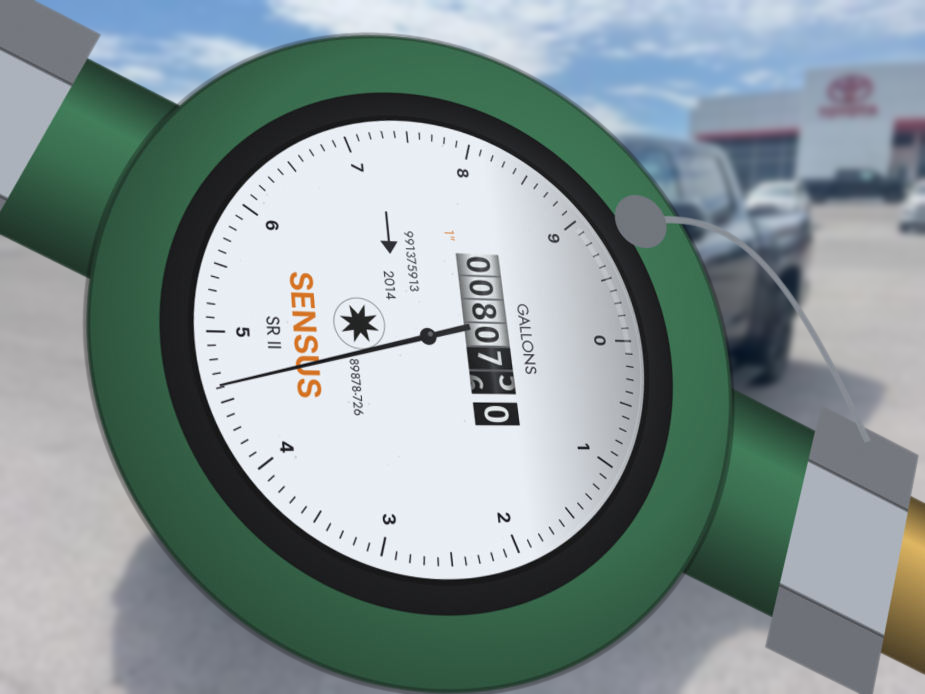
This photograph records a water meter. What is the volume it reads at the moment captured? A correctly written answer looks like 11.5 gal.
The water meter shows 80754.6 gal
